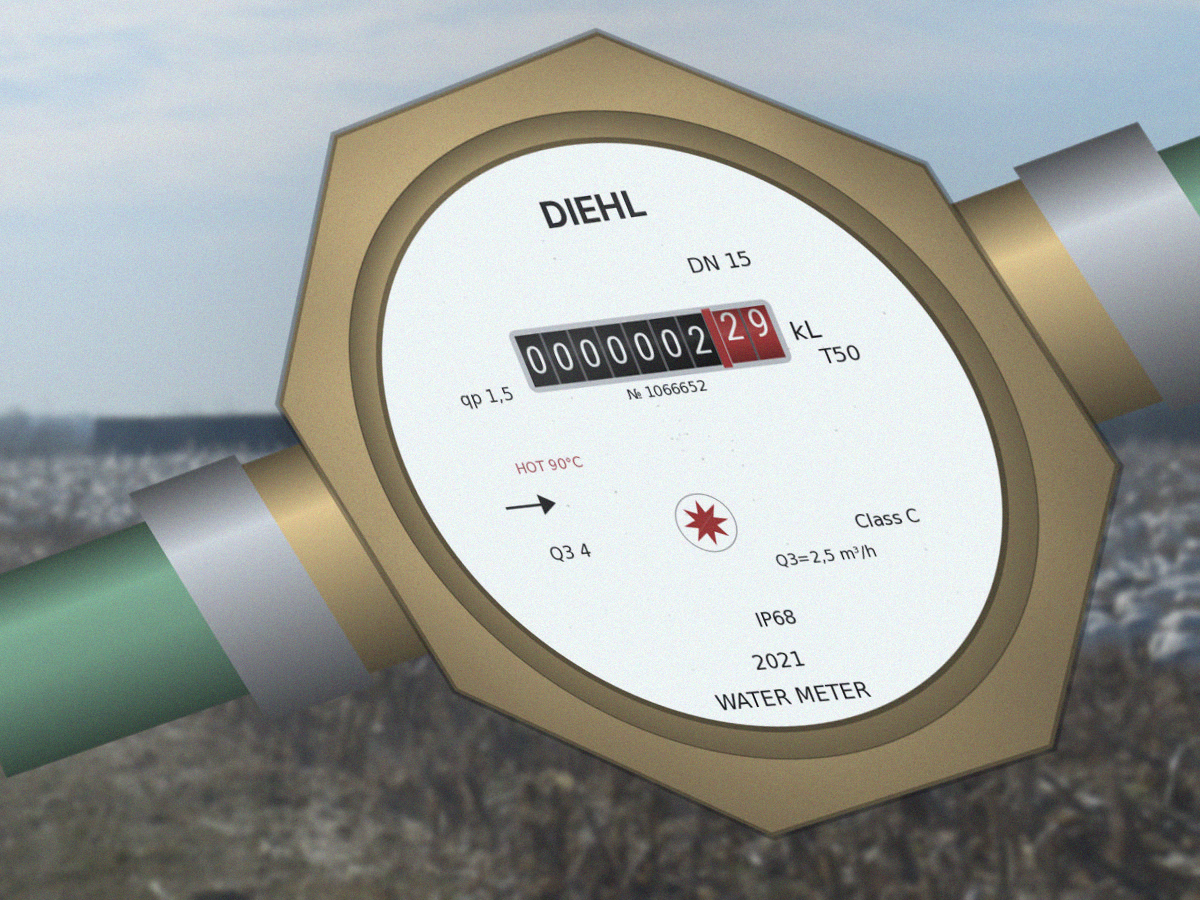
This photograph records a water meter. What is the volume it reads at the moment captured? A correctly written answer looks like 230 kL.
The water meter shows 2.29 kL
